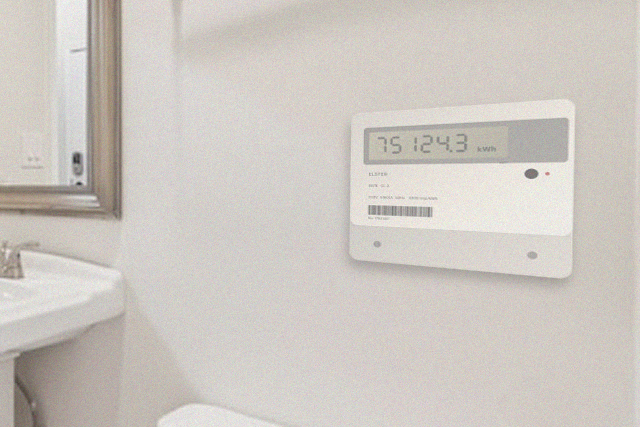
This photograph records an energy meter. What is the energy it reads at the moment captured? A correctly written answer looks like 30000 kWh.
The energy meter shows 75124.3 kWh
